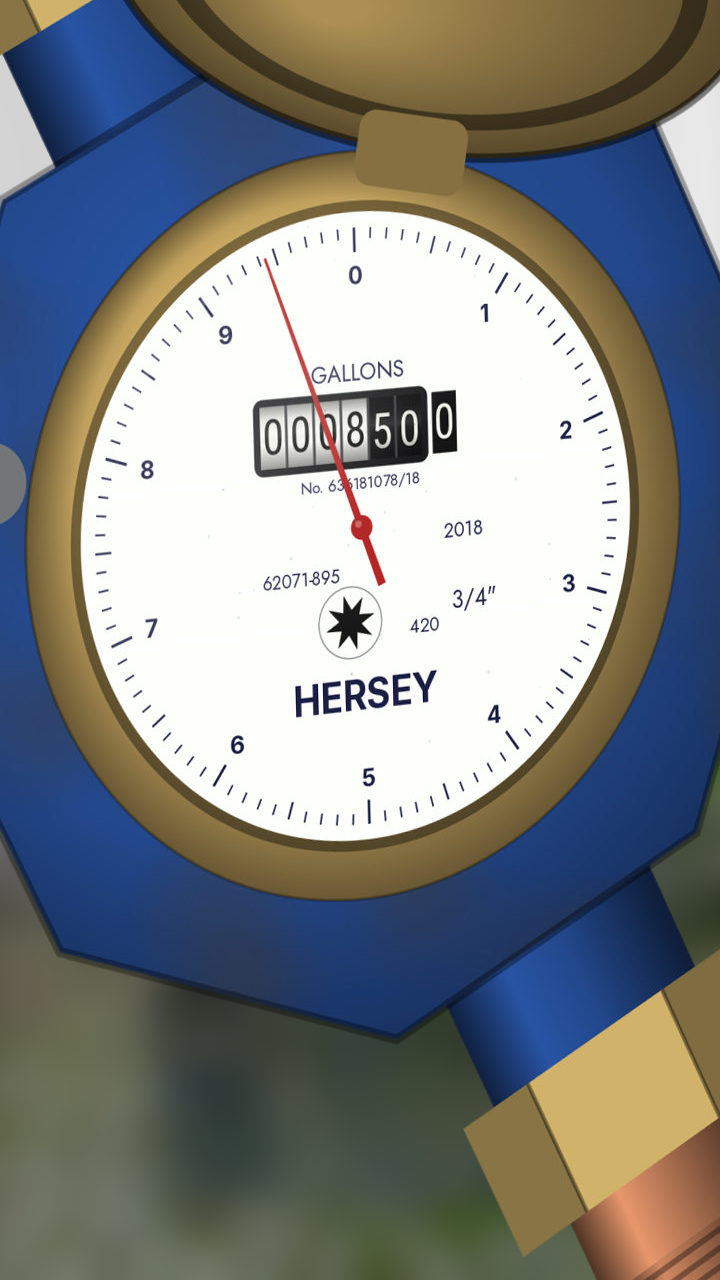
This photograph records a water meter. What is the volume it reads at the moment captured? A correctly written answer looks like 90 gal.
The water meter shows 8499.4 gal
